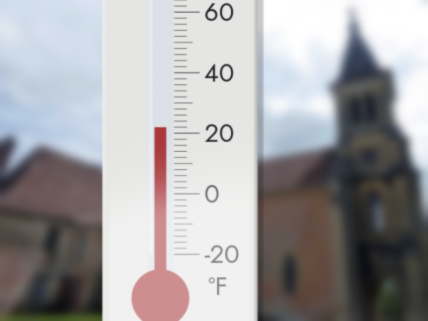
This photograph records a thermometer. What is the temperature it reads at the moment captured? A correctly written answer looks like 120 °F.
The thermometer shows 22 °F
